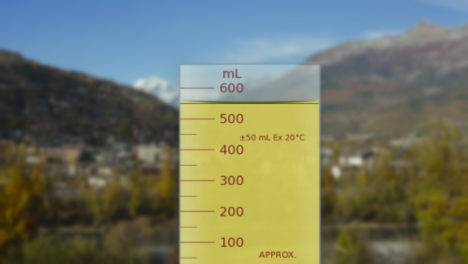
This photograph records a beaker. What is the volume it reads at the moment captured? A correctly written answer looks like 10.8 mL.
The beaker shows 550 mL
